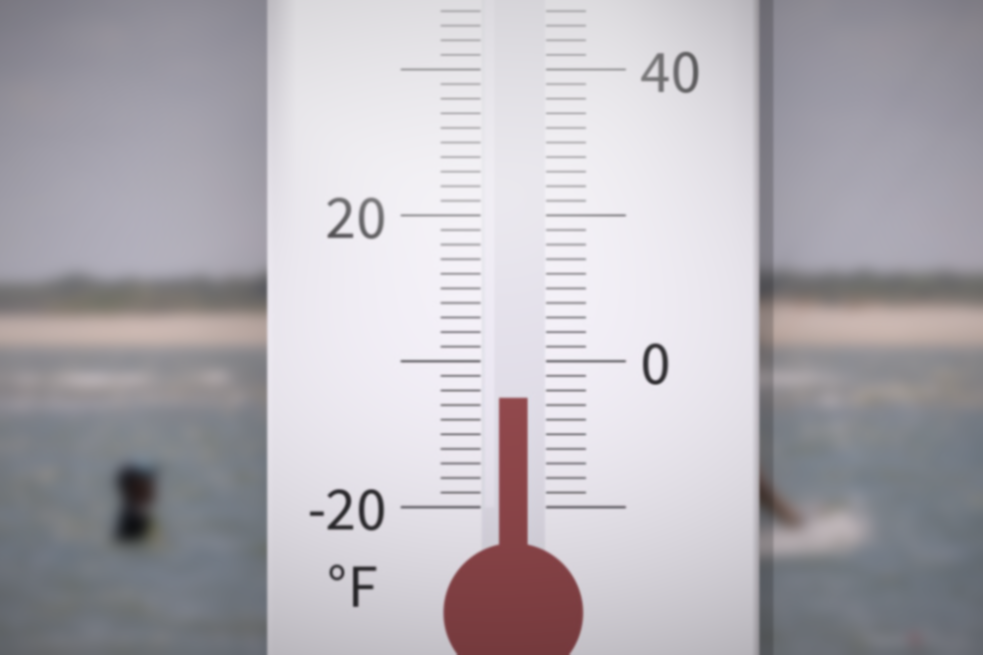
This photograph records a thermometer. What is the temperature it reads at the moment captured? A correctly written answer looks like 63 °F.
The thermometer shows -5 °F
